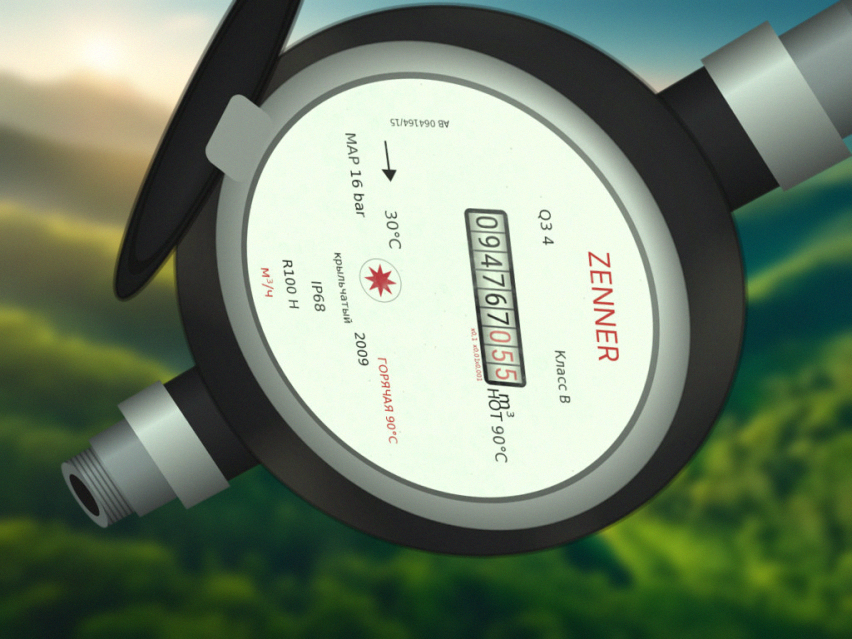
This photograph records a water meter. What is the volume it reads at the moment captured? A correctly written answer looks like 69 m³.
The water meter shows 94767.055 m³
